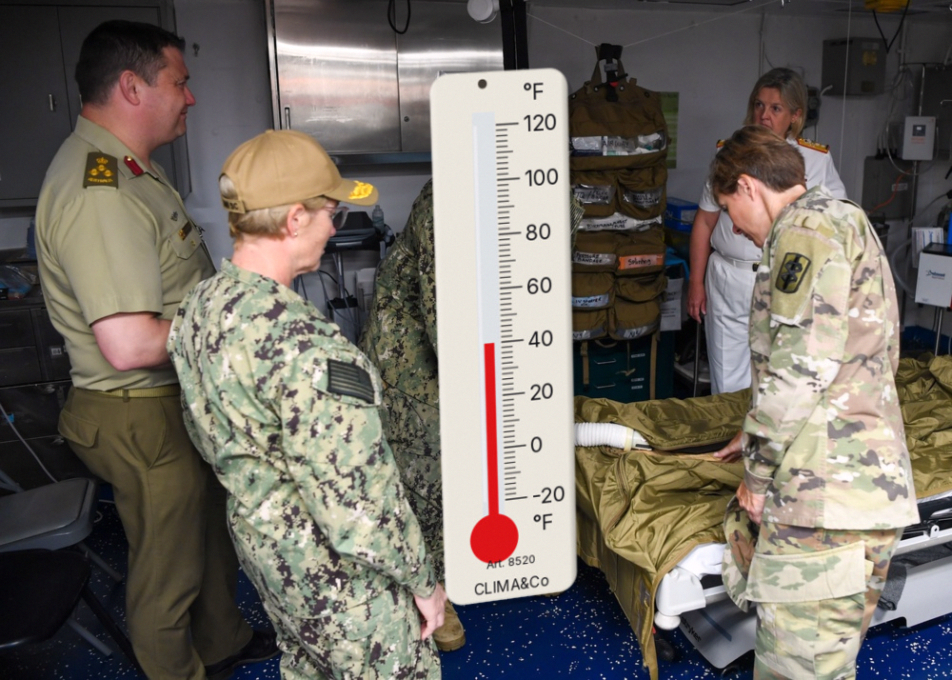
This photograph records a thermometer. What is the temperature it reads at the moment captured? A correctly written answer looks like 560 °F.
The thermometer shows 40 °F
